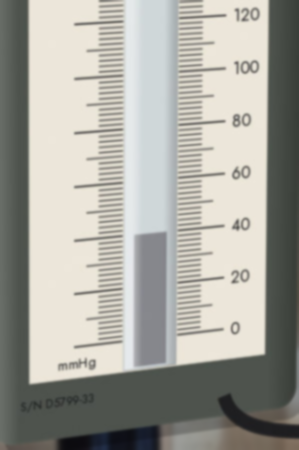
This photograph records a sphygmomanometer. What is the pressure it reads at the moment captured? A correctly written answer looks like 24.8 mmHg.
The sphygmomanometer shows 40 mmHg
